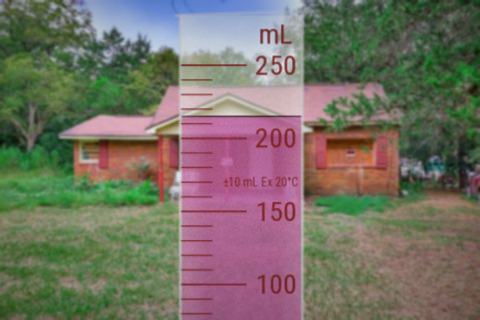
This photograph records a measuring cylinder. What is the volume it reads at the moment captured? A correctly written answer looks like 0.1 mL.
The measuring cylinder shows 215 mL
